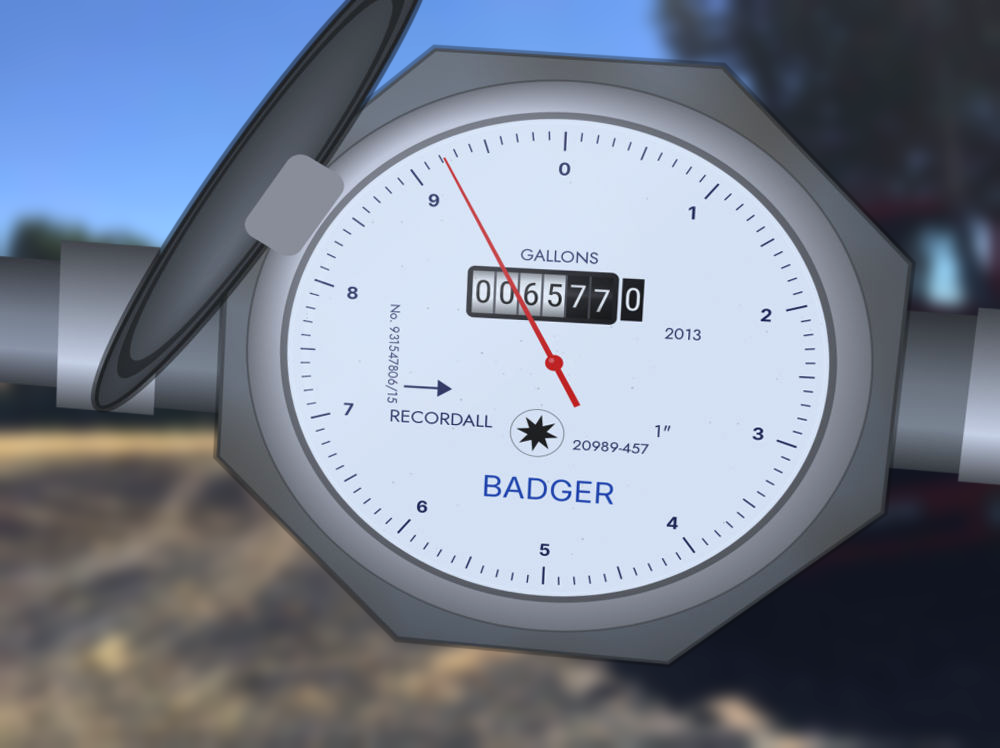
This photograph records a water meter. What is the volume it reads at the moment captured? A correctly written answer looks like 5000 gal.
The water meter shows 65769.2 gal
